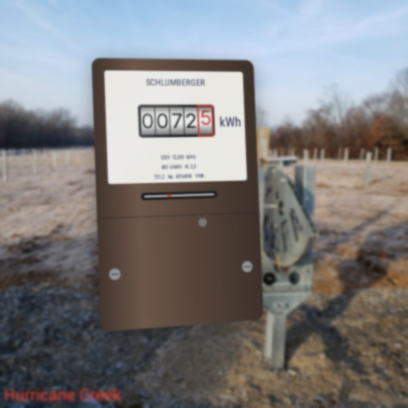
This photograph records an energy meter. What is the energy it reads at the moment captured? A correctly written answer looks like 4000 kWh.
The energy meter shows 72.5 kWh
